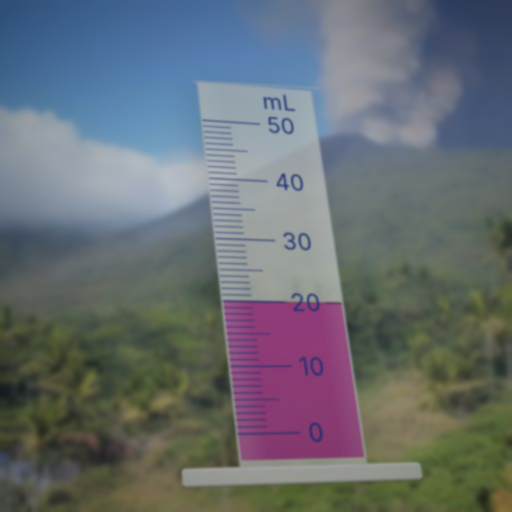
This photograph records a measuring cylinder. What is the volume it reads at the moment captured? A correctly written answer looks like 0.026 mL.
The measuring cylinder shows 20 mL
